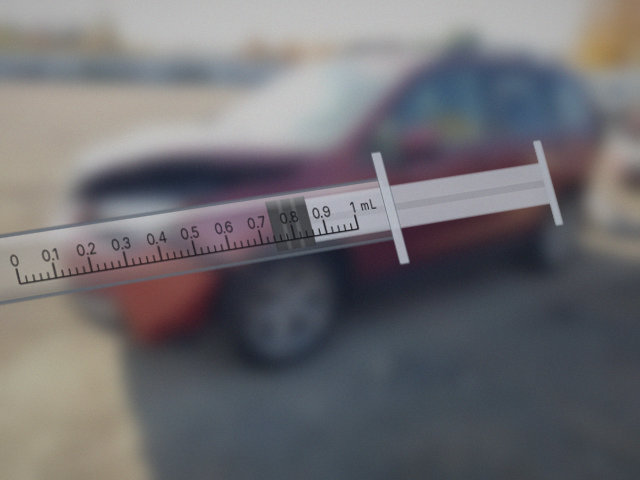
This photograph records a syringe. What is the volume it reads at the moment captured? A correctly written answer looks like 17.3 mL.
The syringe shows 0.74 mL
